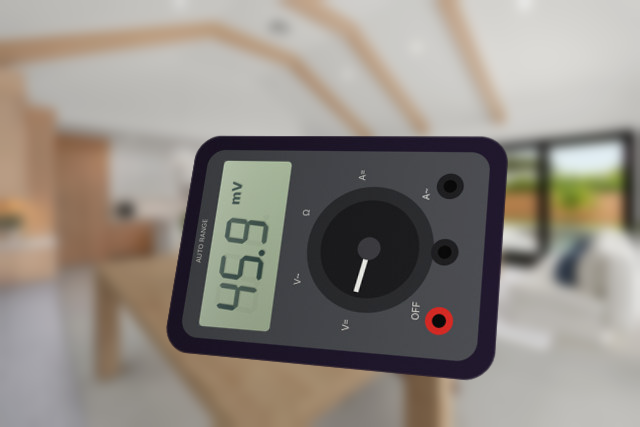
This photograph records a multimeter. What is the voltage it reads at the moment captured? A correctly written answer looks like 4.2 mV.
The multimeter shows 45.9 mV
